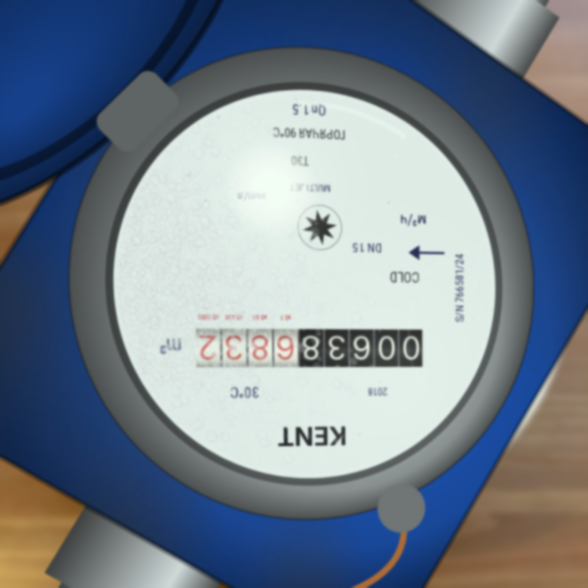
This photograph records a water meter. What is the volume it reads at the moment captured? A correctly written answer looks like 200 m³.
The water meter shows 638.6832 m³
